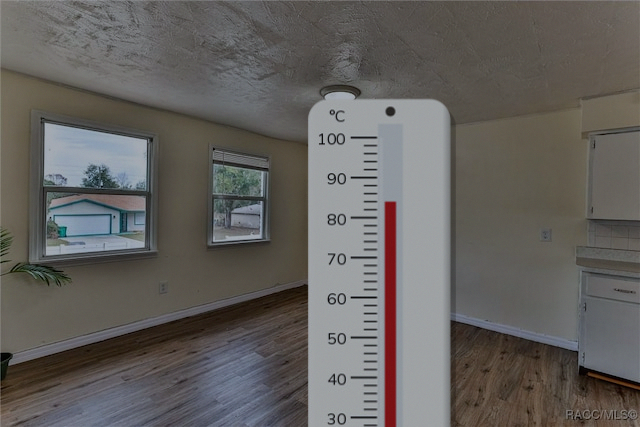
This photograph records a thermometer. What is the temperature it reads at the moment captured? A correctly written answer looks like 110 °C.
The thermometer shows 84 °C
